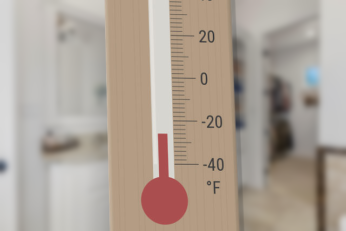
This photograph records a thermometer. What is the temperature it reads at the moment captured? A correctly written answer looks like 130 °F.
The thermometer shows -26 °F
